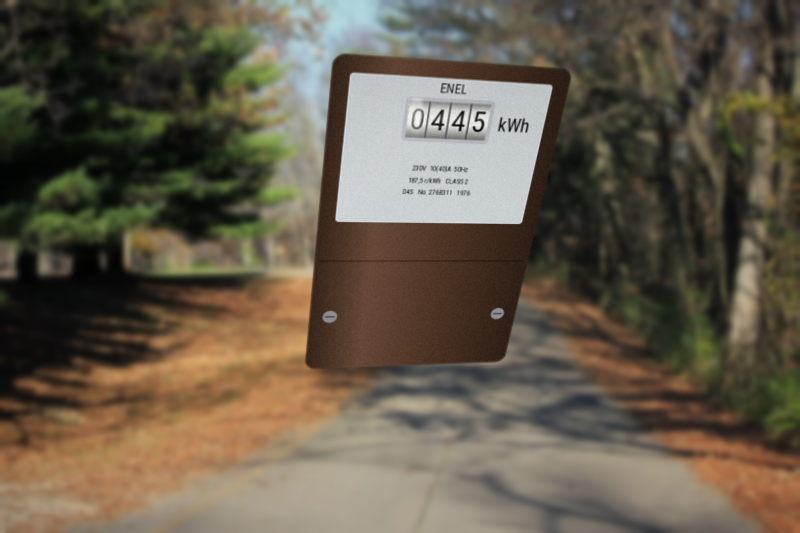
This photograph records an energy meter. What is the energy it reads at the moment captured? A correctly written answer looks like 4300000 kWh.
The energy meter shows 445 kWh
